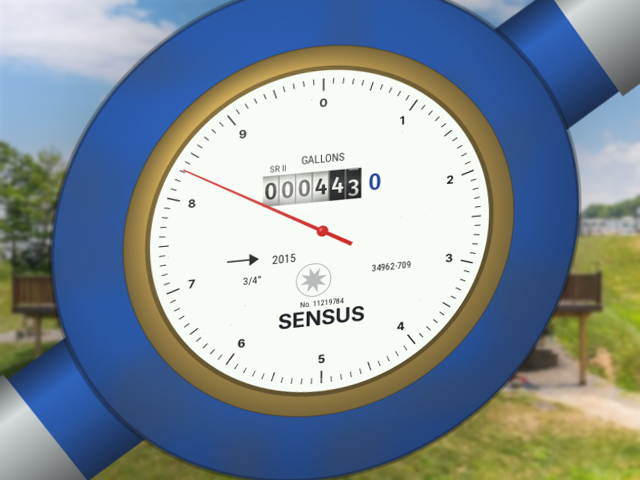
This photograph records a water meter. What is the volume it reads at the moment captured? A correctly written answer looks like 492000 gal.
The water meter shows 4428.3 gal
